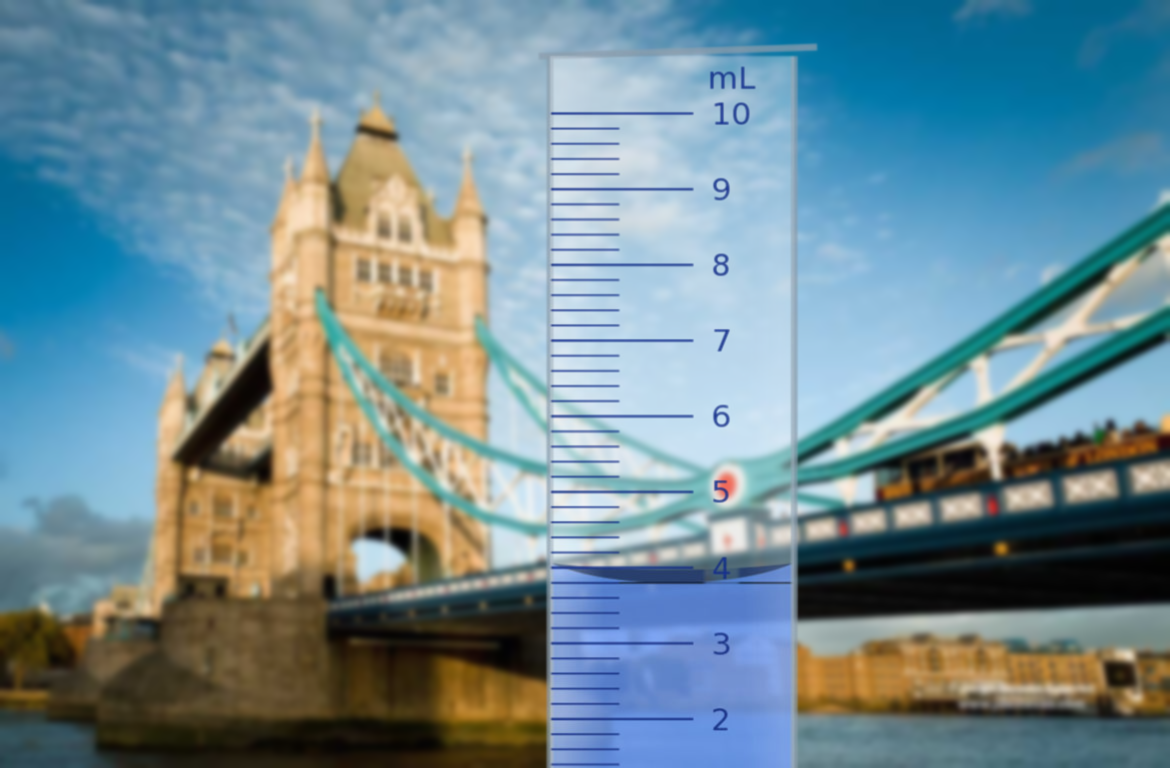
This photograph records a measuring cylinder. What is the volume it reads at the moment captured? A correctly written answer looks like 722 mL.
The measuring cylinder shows 3.8 mL
